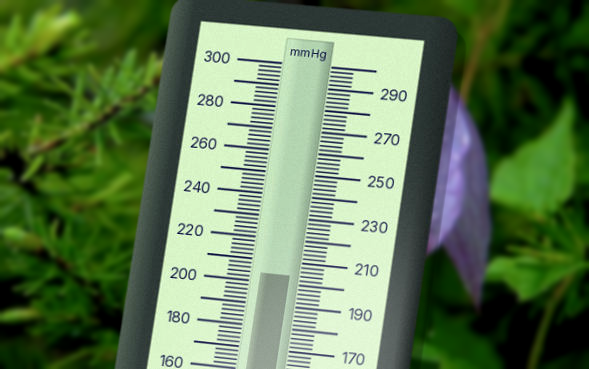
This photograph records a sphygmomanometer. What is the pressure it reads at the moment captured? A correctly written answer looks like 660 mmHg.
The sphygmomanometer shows 204 mmHg
